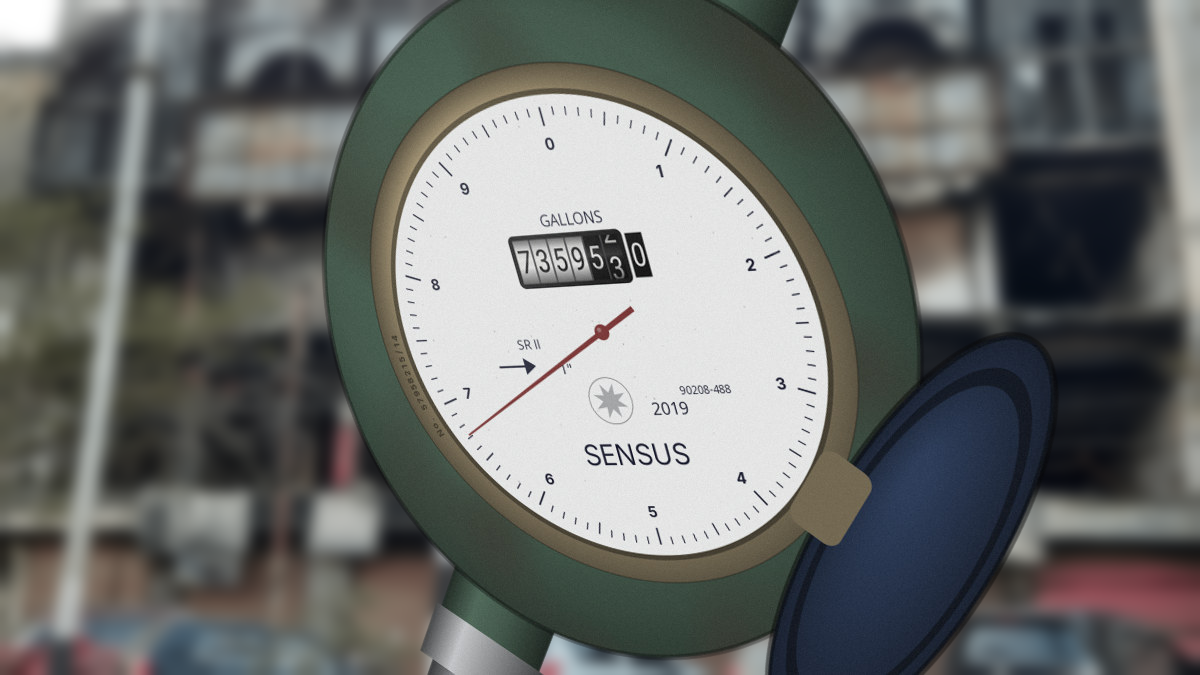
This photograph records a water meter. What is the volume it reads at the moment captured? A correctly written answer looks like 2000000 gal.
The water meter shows 7359526.7 gal
